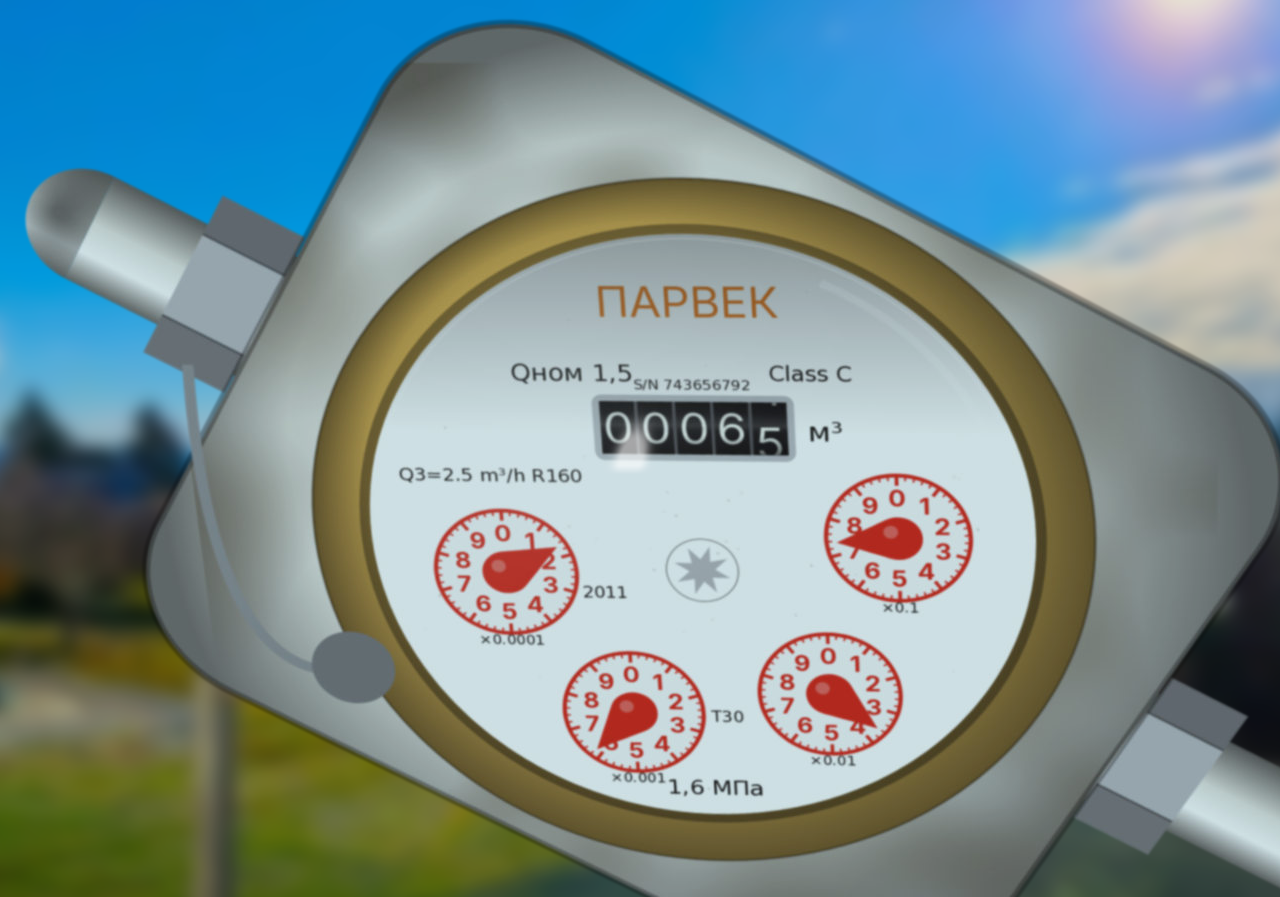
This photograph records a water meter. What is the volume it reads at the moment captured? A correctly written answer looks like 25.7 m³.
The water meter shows 64.7361 m³
